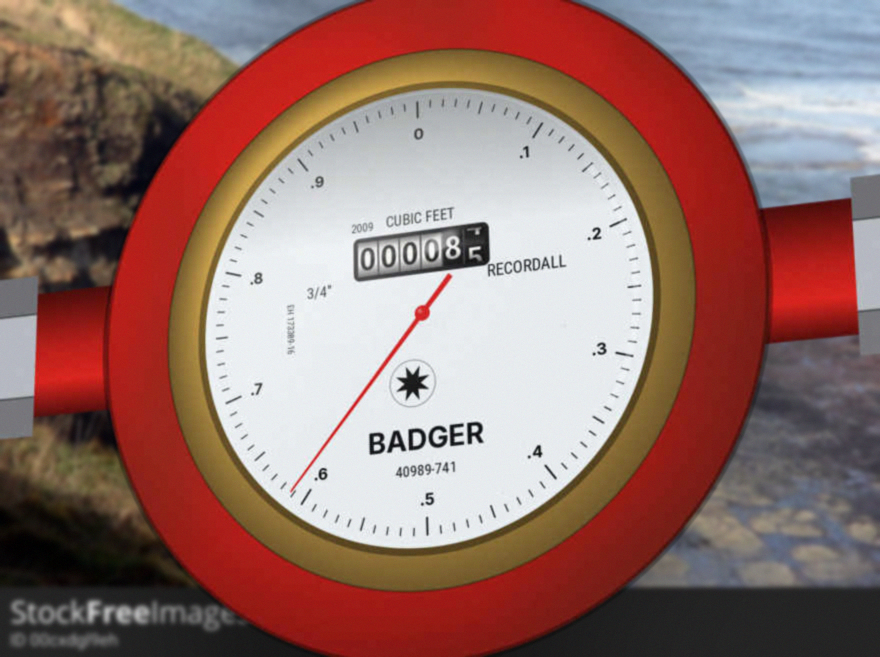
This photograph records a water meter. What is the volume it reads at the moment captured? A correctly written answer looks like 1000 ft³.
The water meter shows 84.61 ft³
